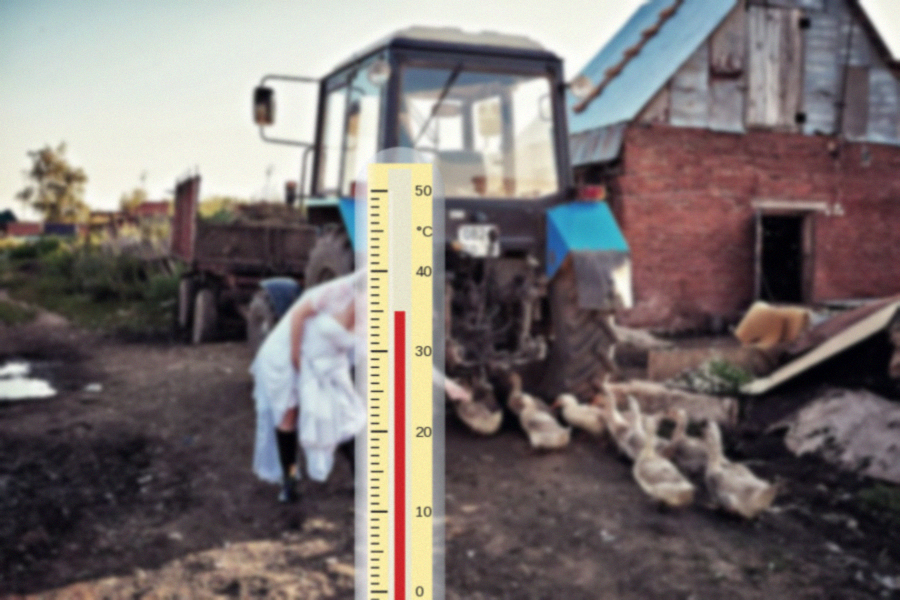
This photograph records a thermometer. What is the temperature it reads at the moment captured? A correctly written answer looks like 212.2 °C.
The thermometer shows 35 °C
